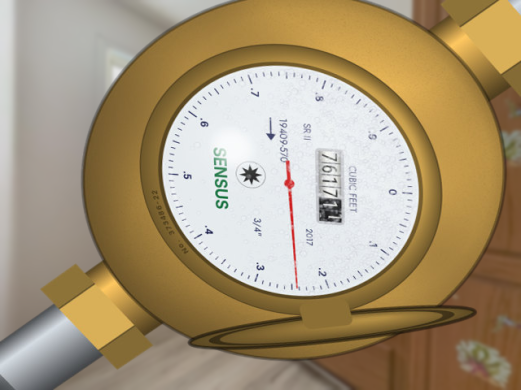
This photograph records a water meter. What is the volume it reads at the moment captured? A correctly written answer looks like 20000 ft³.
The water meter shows 761711.24 ft³
